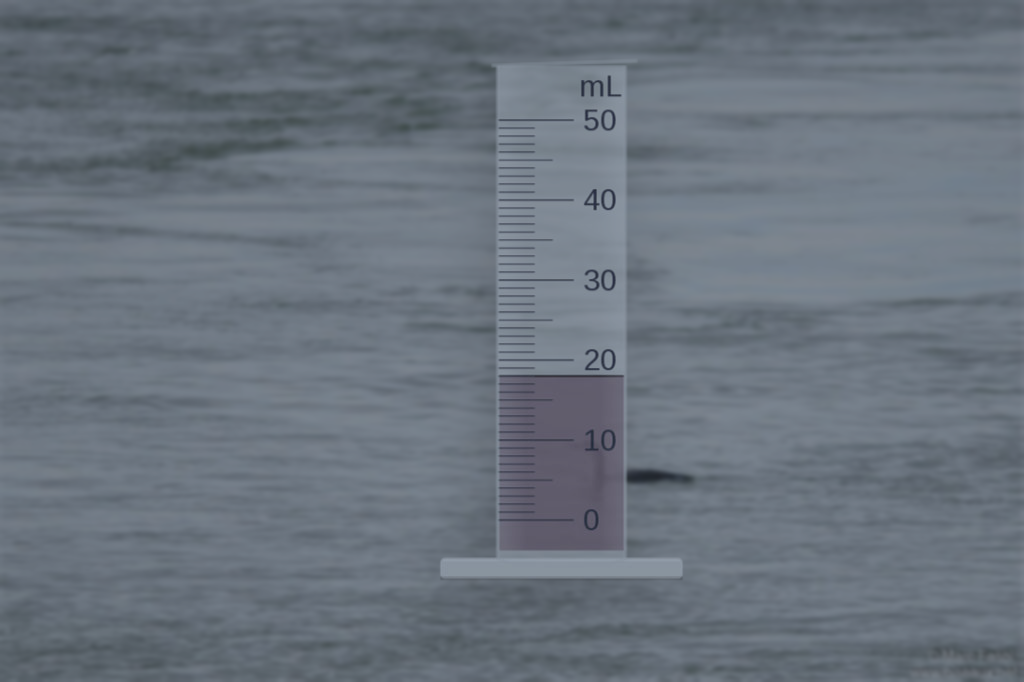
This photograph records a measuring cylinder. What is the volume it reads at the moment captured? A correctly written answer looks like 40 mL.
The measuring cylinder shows 18 mL
